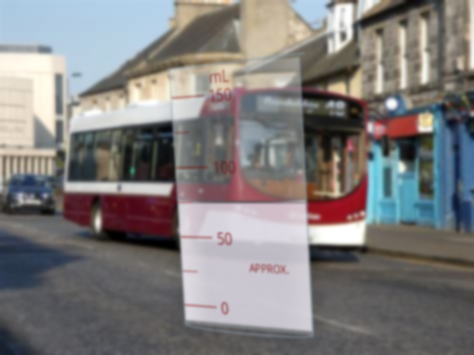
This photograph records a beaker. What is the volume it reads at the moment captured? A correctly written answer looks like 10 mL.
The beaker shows 75 mL
